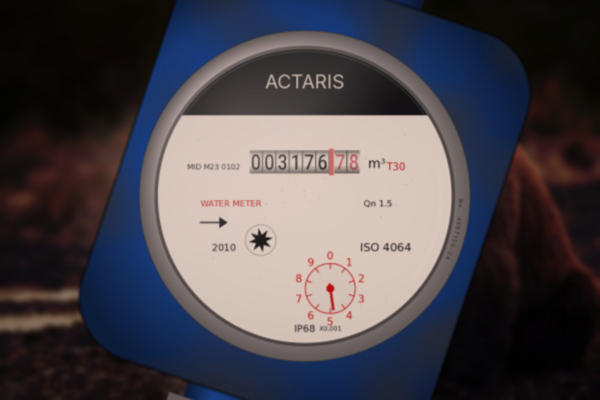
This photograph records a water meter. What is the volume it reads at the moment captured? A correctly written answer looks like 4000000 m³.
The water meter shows 3176.784 m³
